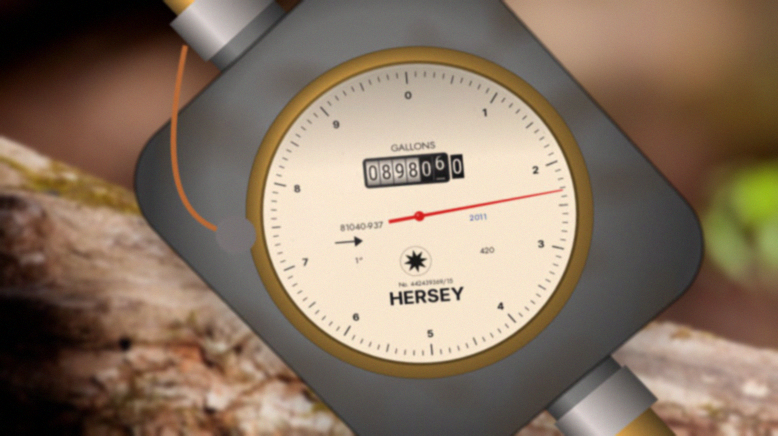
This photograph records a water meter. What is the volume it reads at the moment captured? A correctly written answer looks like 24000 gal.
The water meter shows 898062.3 gal
